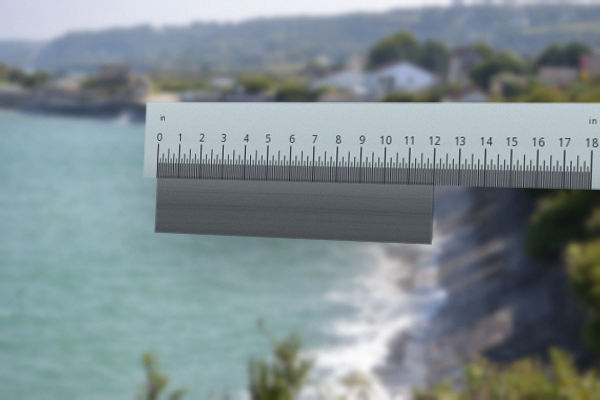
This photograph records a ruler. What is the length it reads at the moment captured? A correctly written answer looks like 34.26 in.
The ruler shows 12 in
